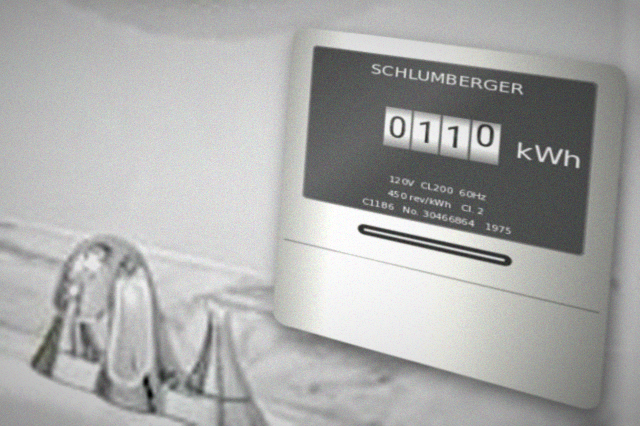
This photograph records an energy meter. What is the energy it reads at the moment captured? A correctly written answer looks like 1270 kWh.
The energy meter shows 110 kWh
